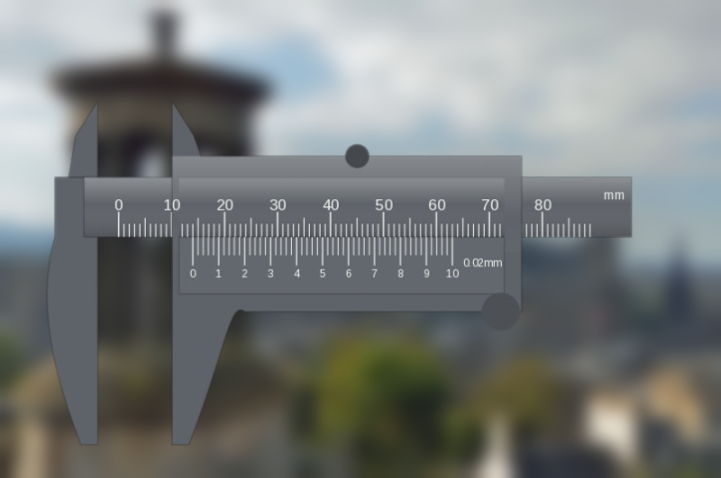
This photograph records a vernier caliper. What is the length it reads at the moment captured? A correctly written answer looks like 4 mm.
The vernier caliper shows 14.0 mm
